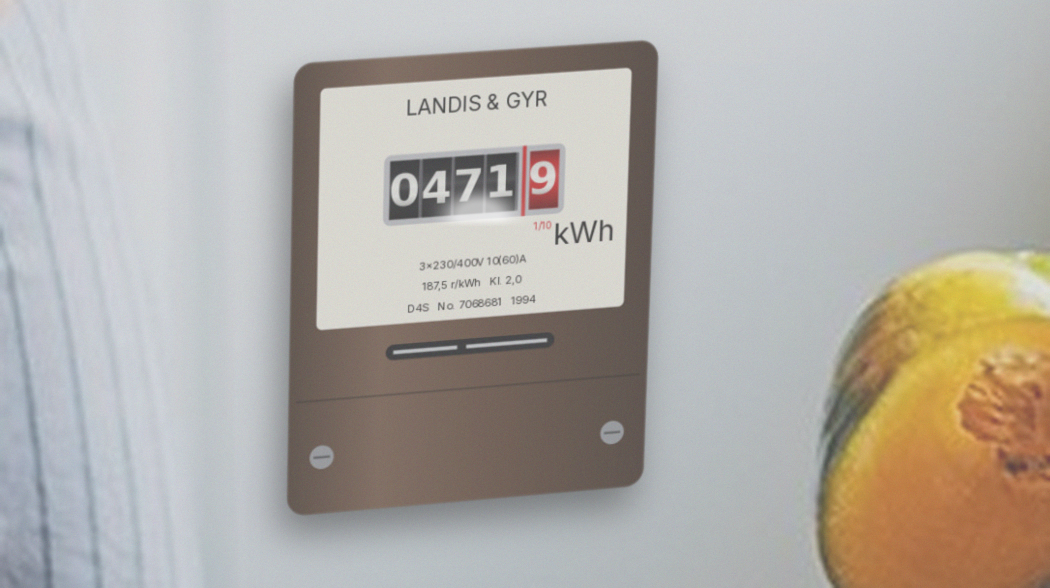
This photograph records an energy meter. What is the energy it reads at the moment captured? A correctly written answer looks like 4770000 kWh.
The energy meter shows 471.9 kWh
